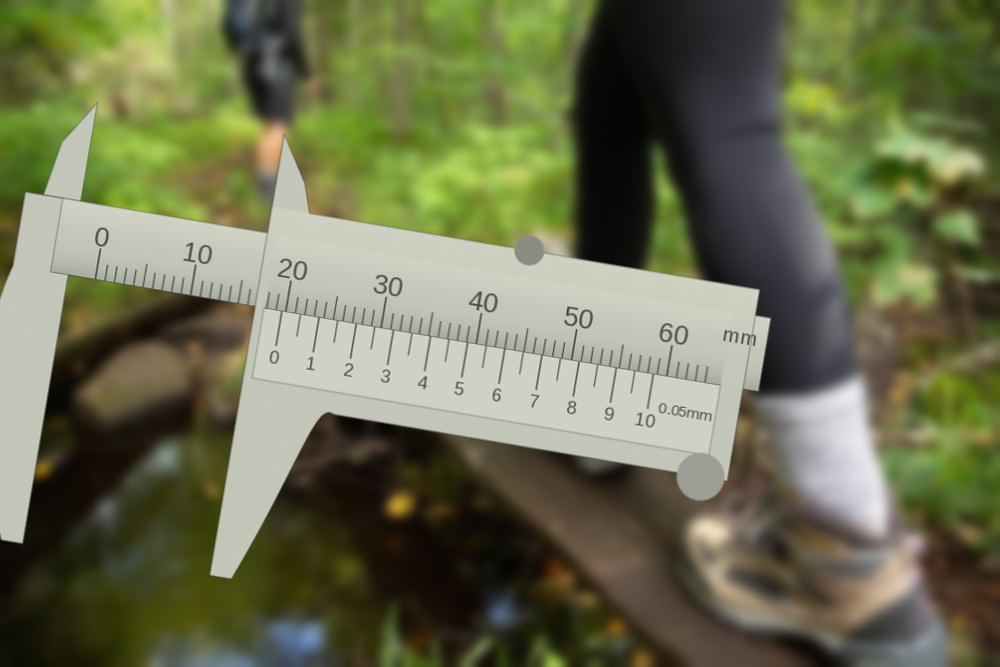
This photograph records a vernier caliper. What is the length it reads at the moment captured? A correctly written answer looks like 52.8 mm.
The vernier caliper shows 19.6 mm
